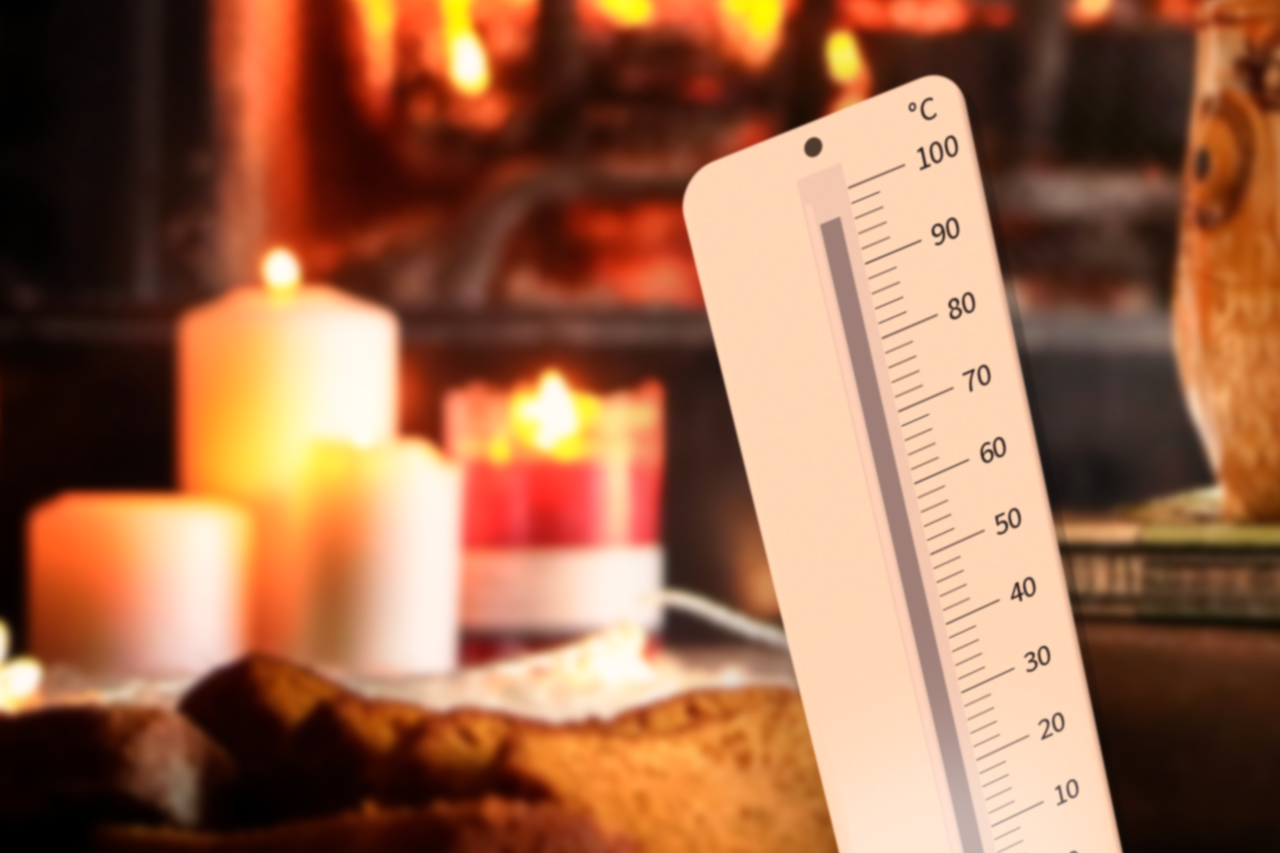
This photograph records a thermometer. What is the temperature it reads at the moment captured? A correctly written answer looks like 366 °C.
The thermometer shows 97 °C
